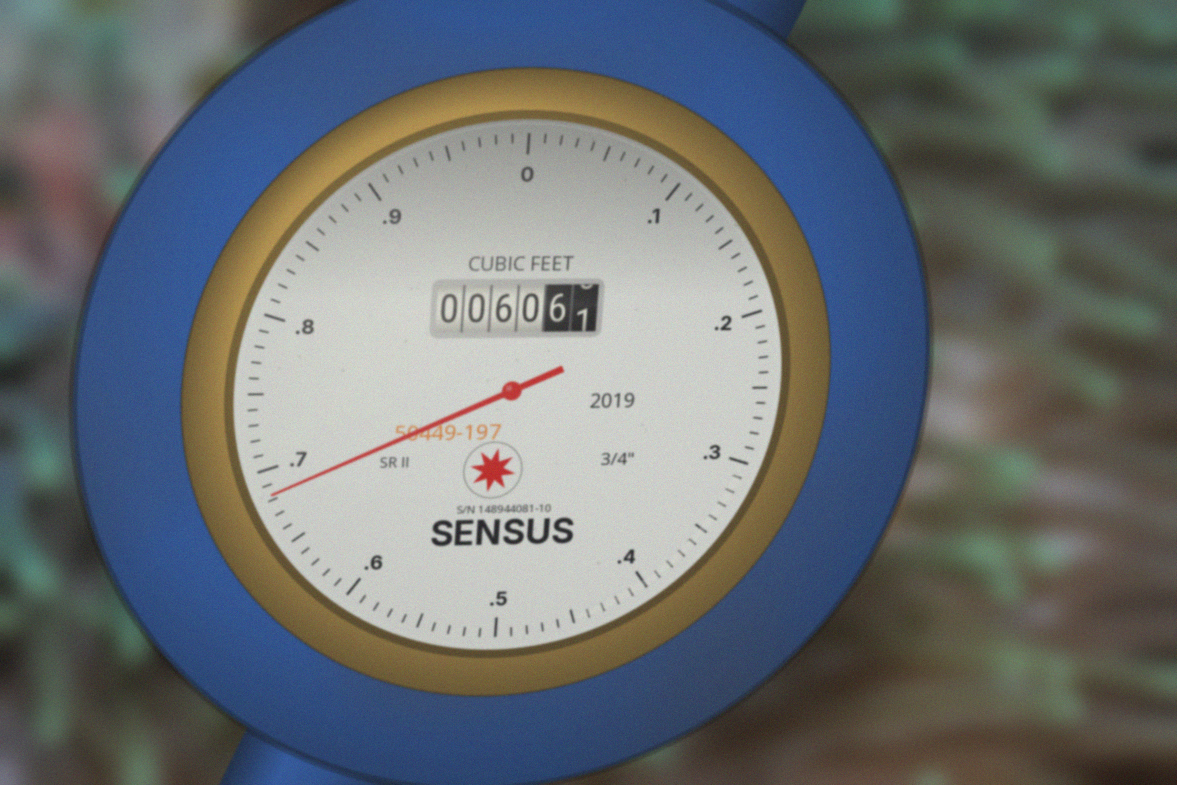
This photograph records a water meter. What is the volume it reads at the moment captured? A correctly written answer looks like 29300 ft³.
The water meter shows 6060.68 ft³
